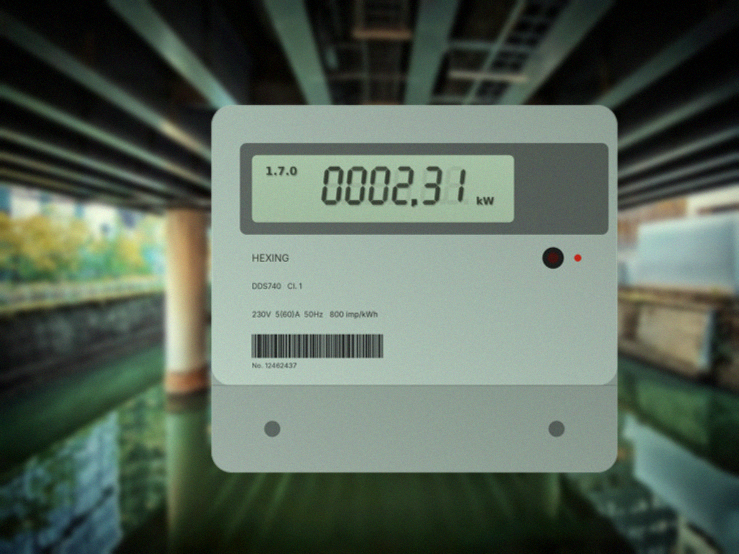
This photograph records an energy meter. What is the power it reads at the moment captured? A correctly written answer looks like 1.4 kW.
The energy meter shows 2.31 kW
